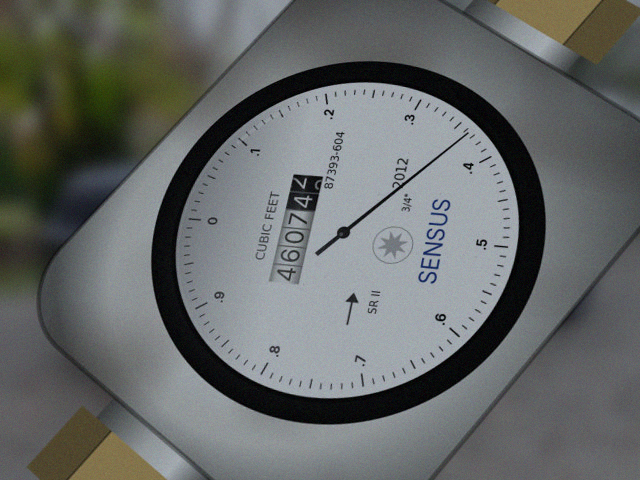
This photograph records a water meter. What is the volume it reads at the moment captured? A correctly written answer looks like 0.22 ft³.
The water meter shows 460742.36 ft³
